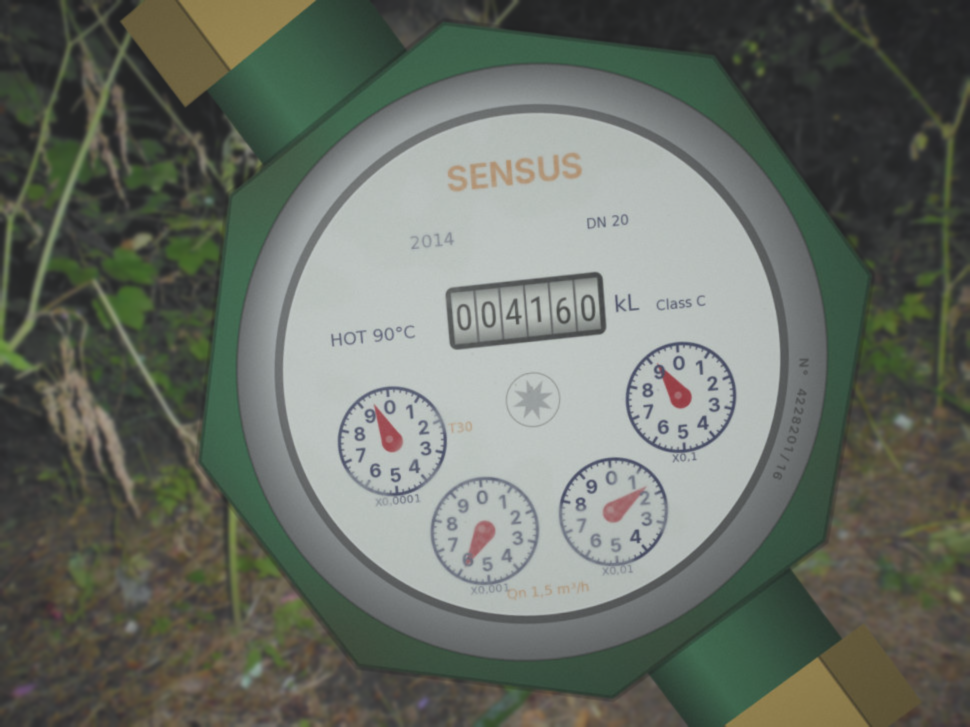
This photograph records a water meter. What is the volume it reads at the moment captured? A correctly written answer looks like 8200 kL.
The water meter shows 4159.9159 kL
